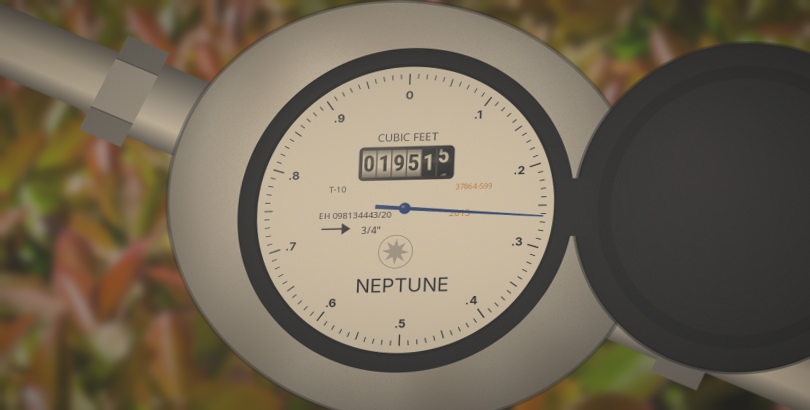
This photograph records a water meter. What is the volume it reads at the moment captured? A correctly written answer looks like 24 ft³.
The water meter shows 19515.26 ft³
